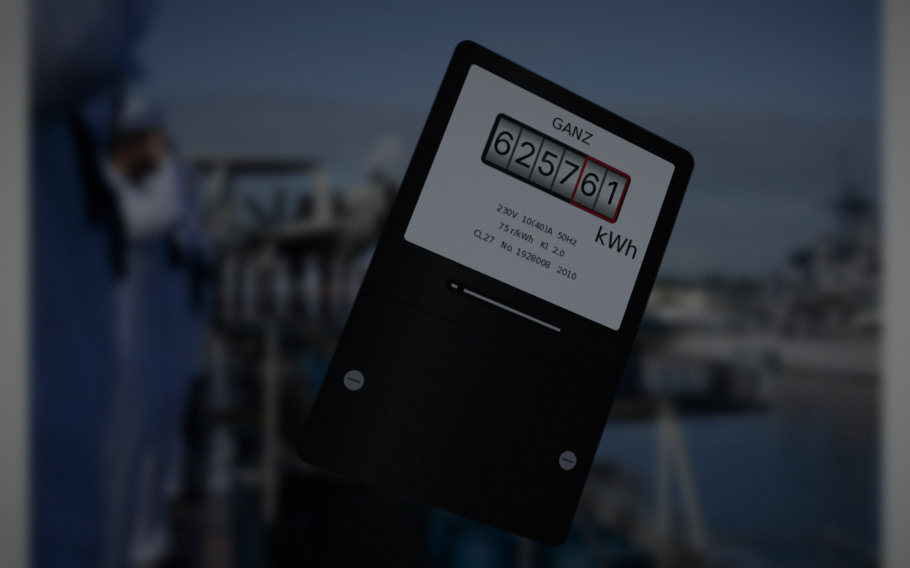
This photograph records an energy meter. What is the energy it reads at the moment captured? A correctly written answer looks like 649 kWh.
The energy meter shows 6257.61 kWh
